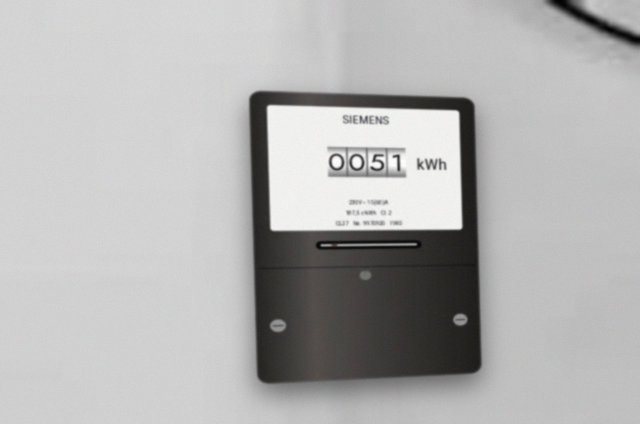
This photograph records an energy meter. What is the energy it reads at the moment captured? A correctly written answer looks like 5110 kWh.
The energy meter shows 51 kWh
